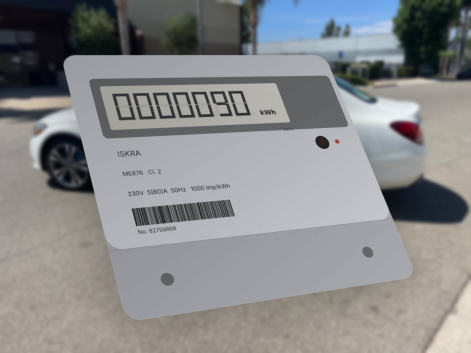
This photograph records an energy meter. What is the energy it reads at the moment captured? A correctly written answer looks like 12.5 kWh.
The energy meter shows 90 kWh
